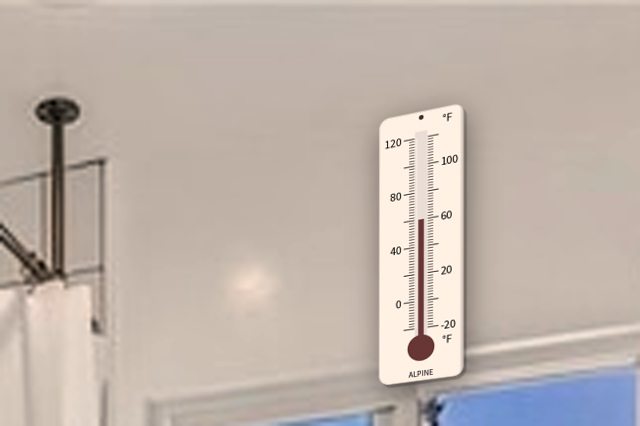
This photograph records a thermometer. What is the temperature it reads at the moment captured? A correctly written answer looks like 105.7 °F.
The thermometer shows 60 °F
